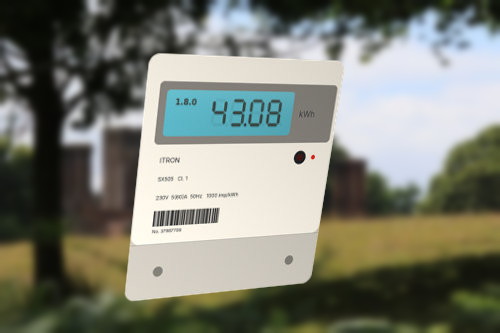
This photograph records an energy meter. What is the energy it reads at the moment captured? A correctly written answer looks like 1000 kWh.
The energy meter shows 43.08 kWh
